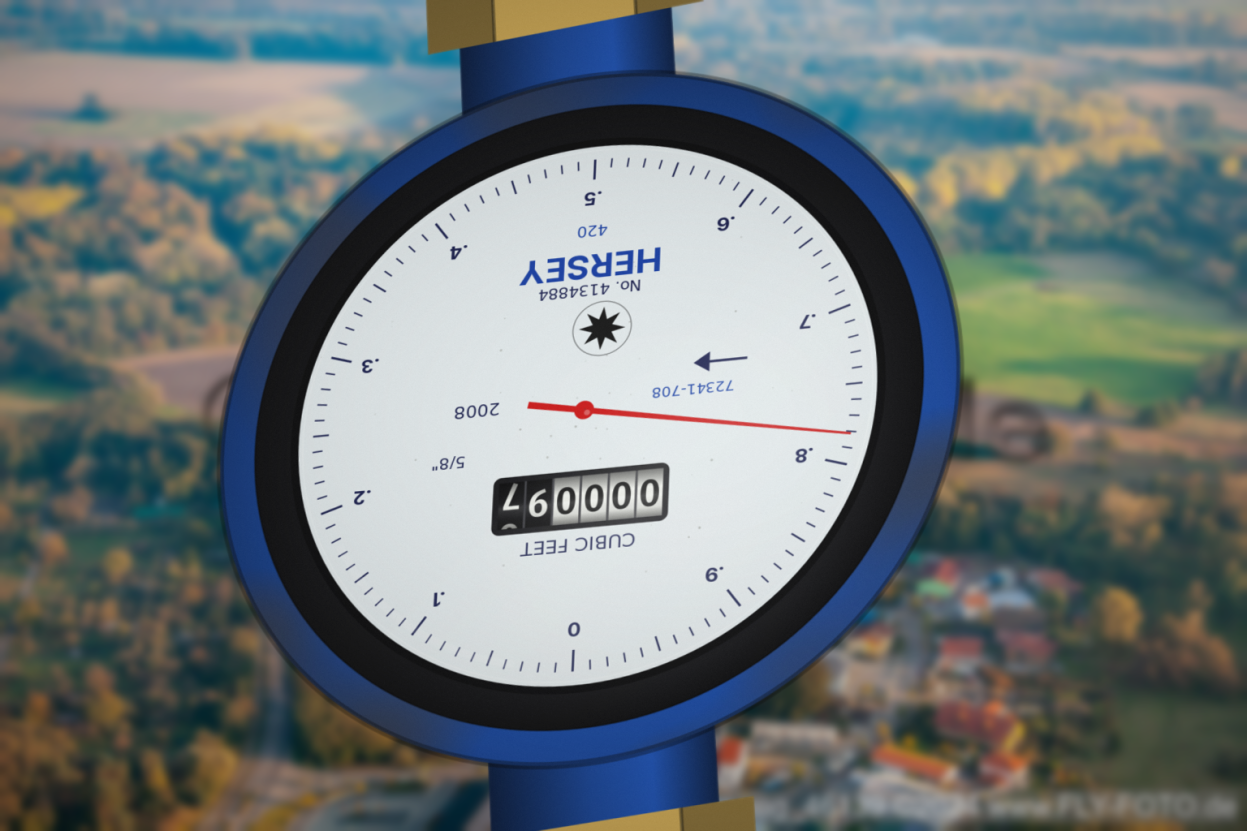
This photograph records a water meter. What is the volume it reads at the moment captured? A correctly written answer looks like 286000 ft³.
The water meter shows 96.78 ft³
